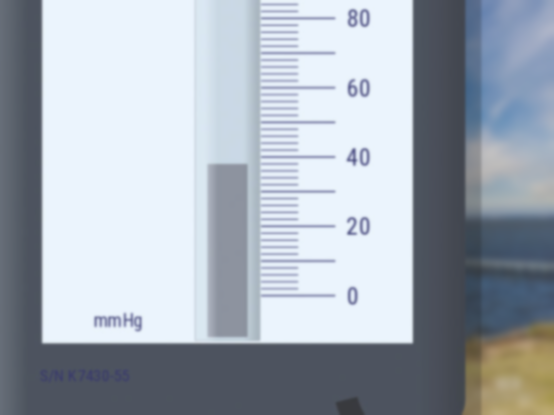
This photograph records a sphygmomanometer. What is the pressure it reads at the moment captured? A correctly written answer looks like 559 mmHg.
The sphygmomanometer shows 38 mmHg
